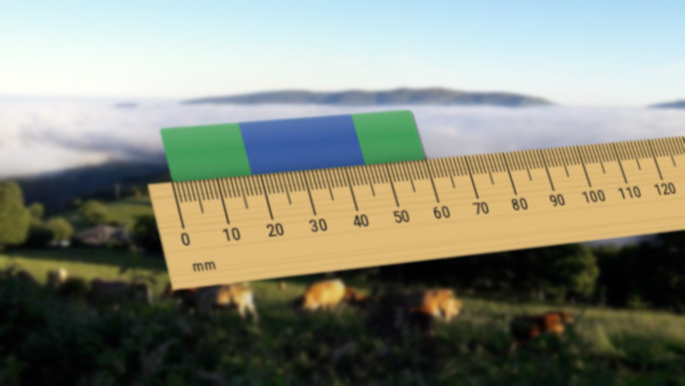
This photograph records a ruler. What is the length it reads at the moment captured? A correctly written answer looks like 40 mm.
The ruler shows 60 mm
